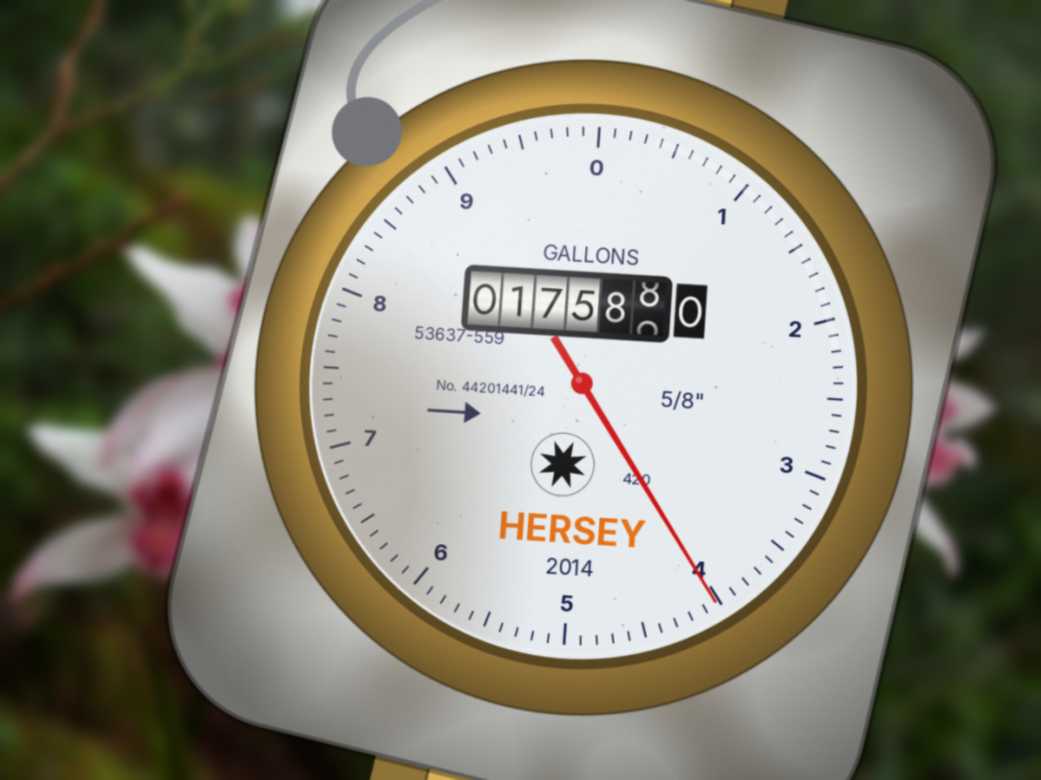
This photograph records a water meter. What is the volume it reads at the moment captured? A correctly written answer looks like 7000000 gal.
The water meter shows 175884.0 gal
